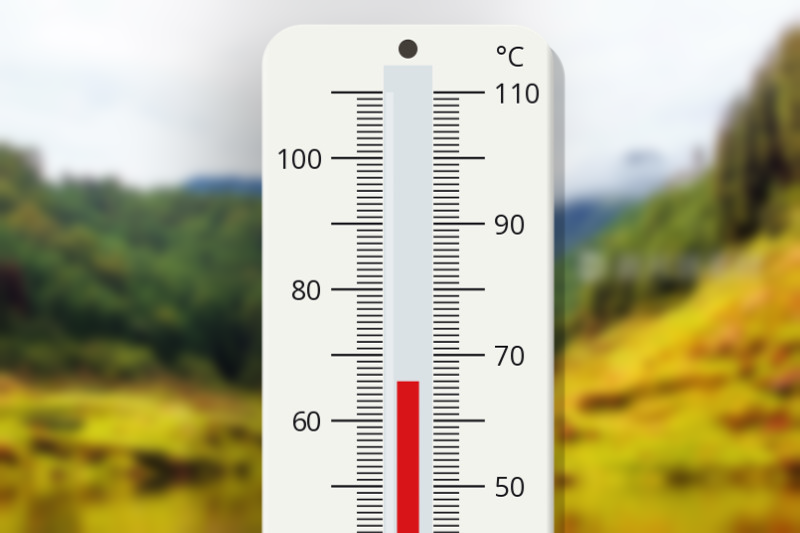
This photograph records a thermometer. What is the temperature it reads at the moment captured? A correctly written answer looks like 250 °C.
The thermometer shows 66 °C
